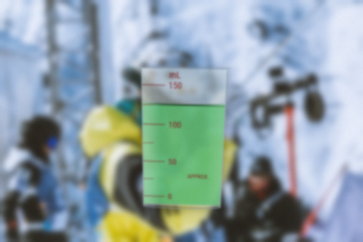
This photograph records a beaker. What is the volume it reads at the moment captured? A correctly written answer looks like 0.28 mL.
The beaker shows 125 mL
